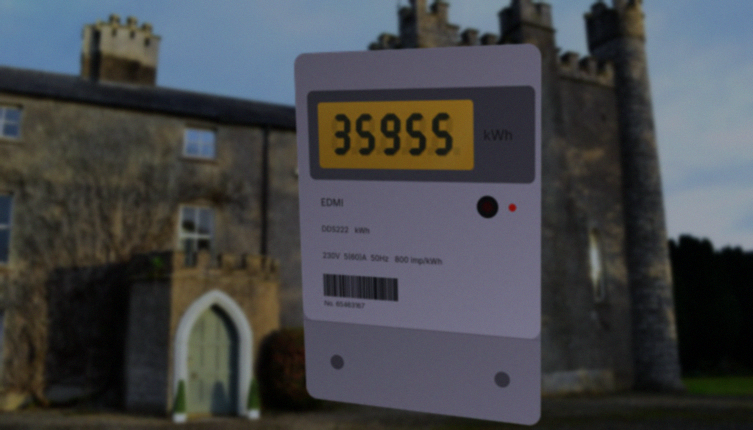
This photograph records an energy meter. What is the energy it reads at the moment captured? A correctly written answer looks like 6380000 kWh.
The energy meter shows 35955 kWh
